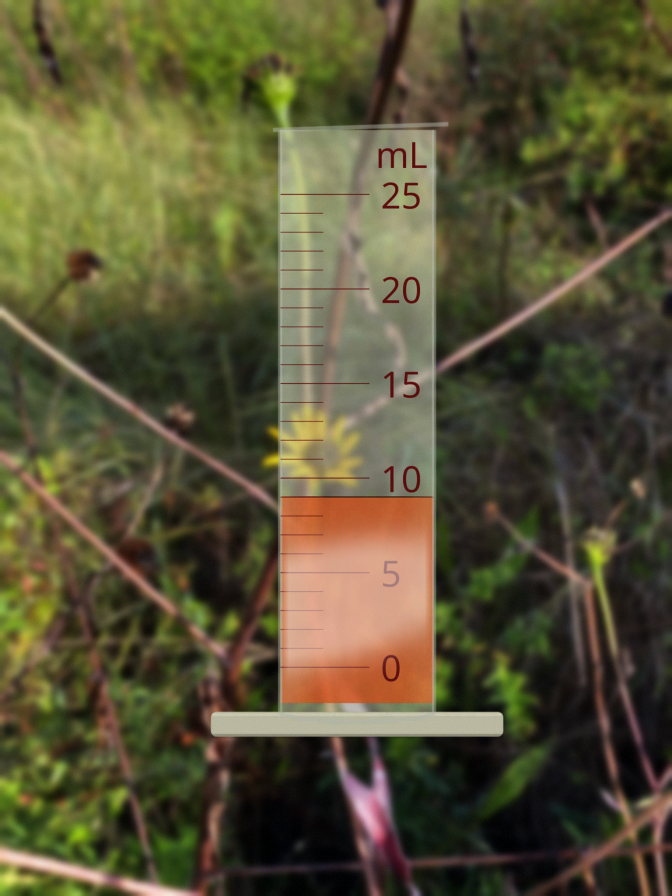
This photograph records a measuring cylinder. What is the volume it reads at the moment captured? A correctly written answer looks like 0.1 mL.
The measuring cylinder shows 9 mL
